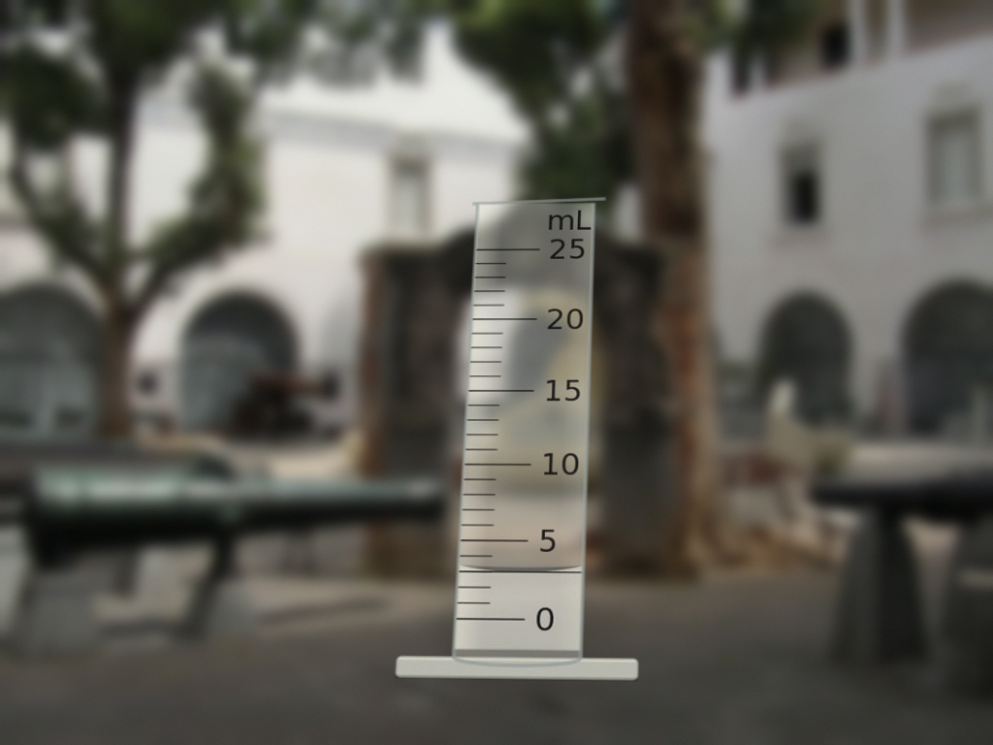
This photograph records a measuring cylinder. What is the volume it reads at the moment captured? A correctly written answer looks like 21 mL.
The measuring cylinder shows 3 mL
